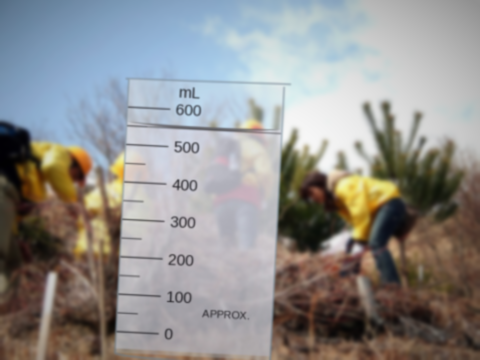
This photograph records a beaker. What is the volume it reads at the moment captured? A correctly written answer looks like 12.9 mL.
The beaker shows 550 mL
